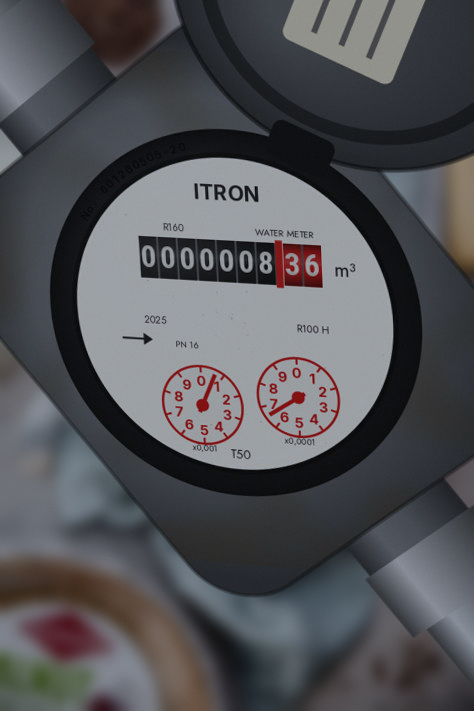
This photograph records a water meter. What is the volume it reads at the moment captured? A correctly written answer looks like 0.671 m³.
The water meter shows 8.3606 m³
